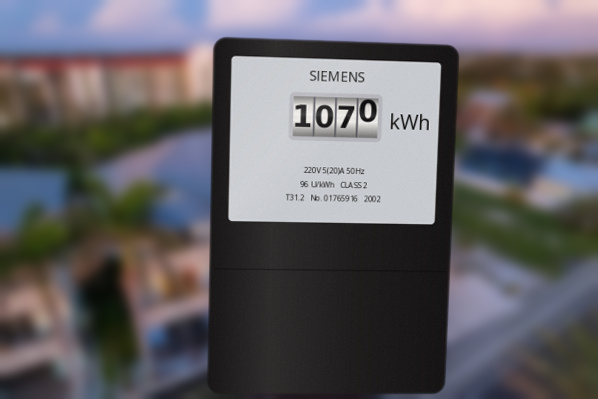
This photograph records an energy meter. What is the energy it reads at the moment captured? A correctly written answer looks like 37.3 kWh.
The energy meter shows 1070 kWh
